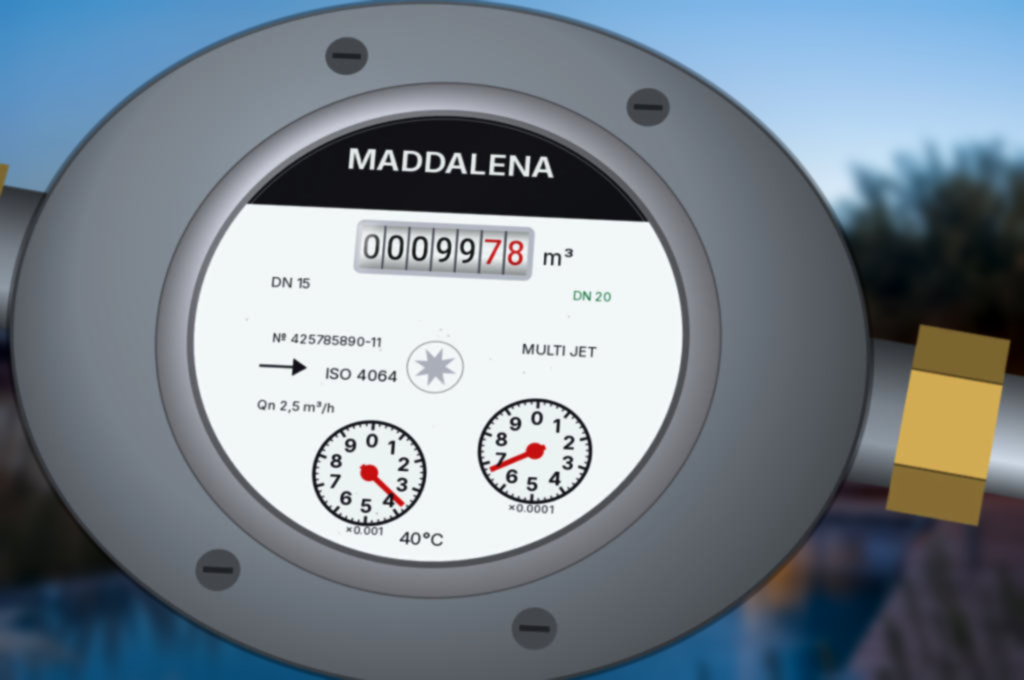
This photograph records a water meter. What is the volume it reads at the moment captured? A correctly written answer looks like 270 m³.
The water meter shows 99.7836 m³
